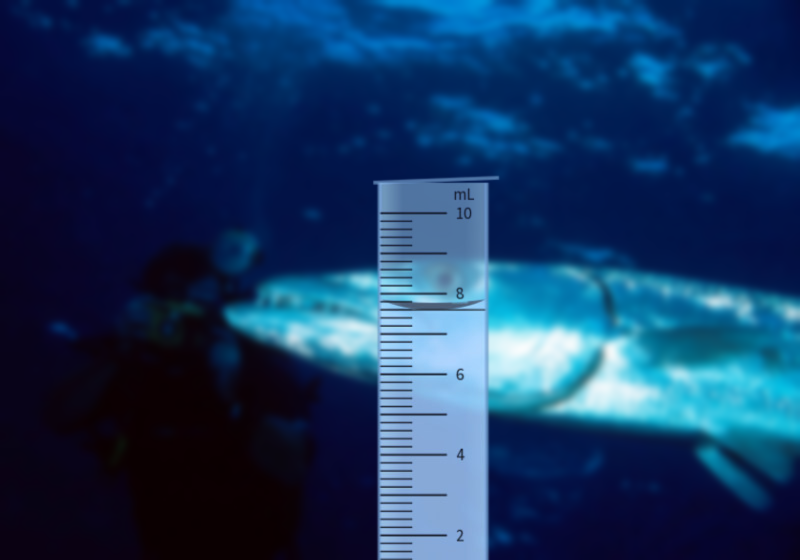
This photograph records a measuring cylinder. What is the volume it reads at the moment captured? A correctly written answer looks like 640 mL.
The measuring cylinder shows 7.6 mL
